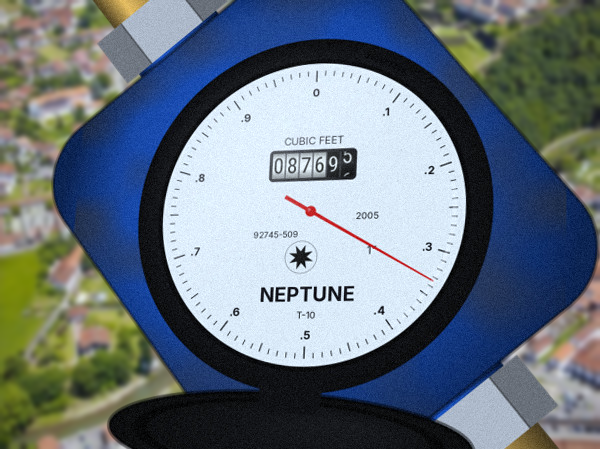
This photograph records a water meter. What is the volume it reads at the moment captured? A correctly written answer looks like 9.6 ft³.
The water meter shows 87695.33 ft³
